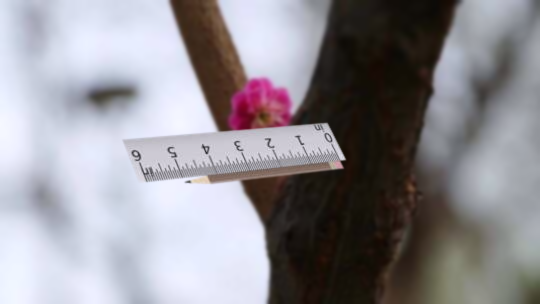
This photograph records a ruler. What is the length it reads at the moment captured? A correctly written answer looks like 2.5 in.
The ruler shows 5 in
